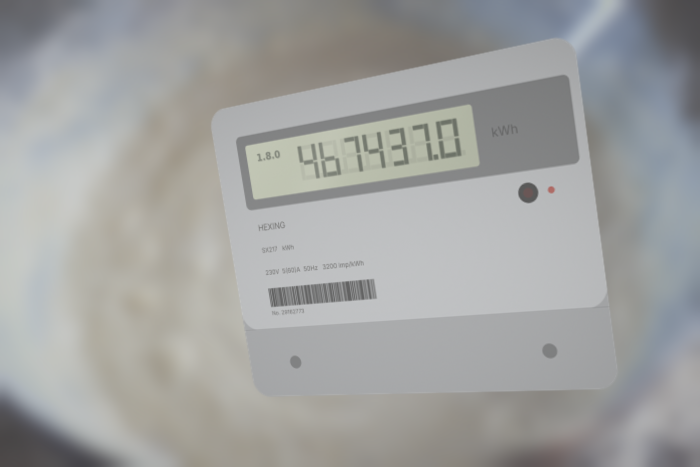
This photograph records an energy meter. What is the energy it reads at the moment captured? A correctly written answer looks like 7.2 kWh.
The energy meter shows 467437.0 kWh
